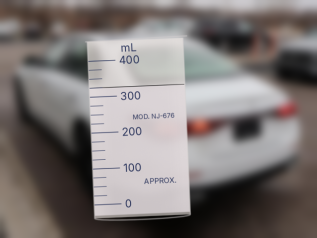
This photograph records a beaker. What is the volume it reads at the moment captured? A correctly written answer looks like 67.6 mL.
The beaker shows 325 mL
